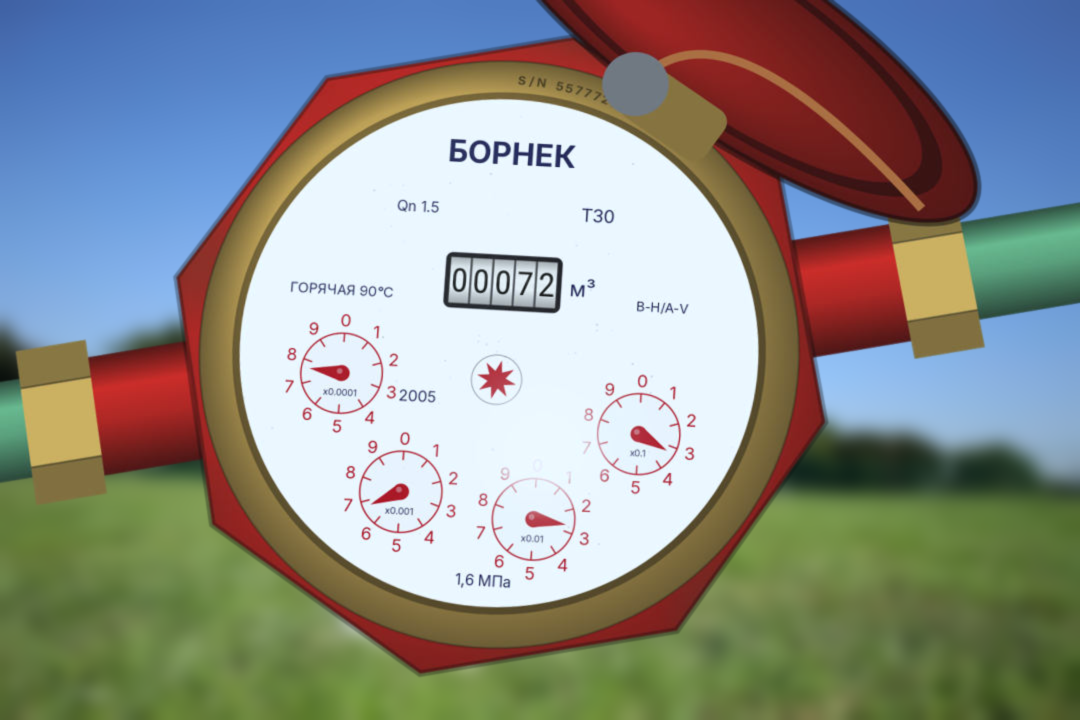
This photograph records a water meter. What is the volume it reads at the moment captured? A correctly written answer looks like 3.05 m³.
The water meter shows 72.3267 m³
